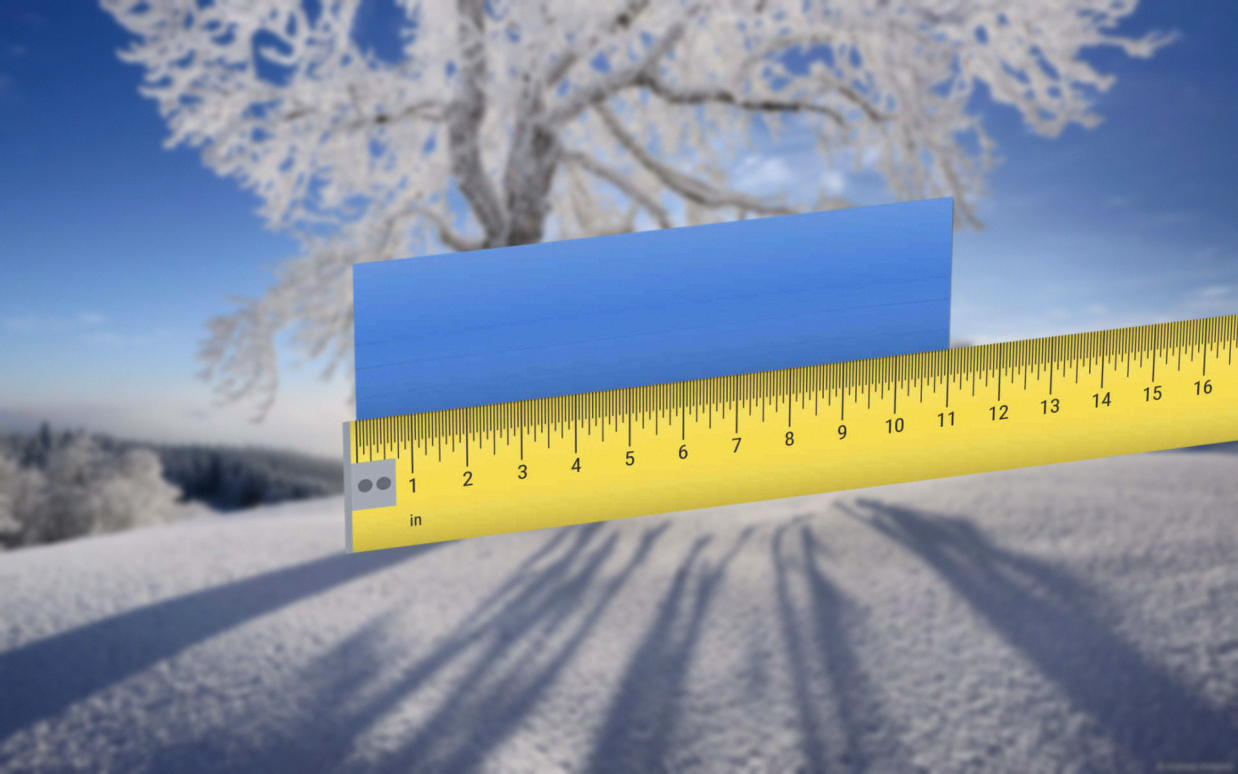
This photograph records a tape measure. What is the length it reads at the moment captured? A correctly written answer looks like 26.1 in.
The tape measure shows 11 in
